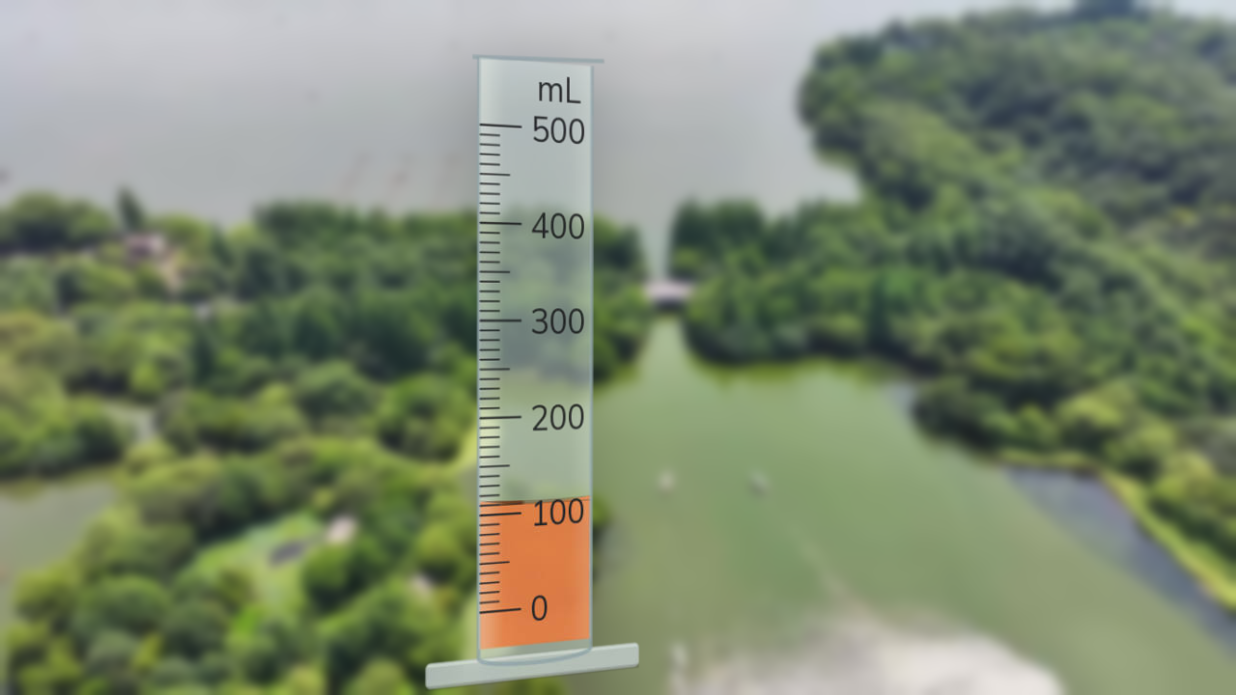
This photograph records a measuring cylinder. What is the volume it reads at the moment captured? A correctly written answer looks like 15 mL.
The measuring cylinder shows 110 mL
